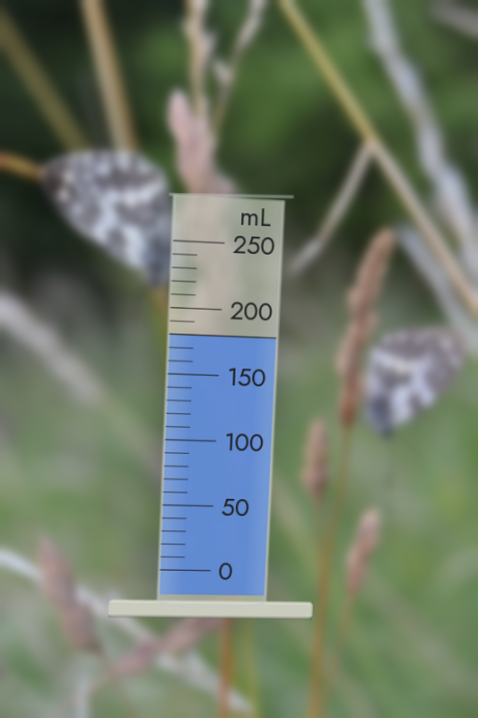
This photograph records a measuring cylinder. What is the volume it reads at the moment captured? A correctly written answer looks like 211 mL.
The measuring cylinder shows 180 mL
